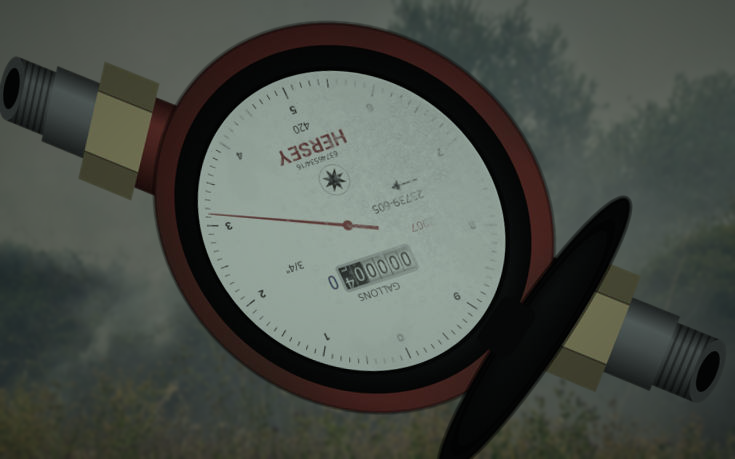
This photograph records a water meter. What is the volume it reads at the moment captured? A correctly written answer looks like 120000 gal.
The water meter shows 43.1 gal
